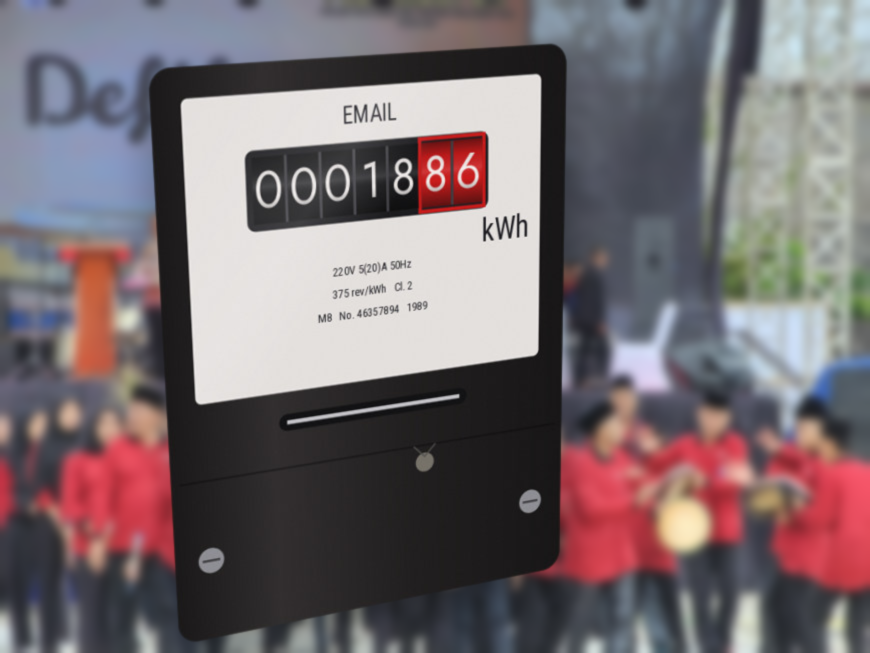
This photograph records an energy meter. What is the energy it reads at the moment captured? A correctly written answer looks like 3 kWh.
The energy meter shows 18.86 kWh
